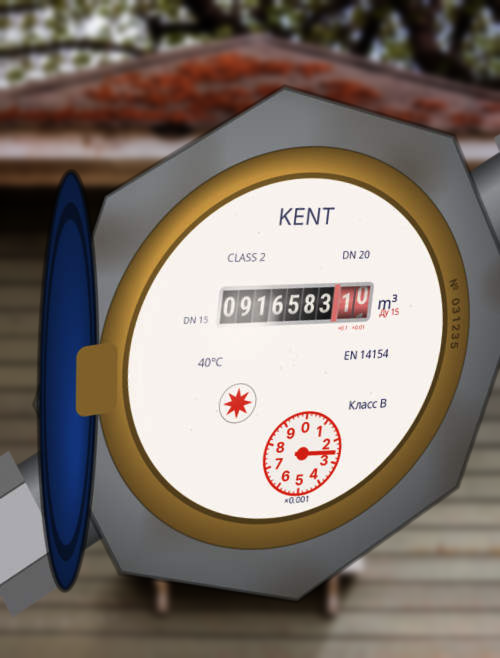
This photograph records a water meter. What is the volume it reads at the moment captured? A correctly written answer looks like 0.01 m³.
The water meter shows 916583.102 m³
